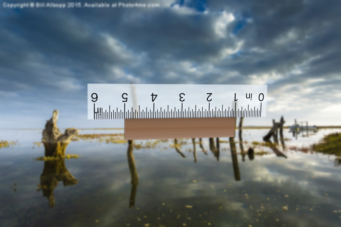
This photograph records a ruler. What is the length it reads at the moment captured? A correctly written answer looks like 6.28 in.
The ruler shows 4 in
